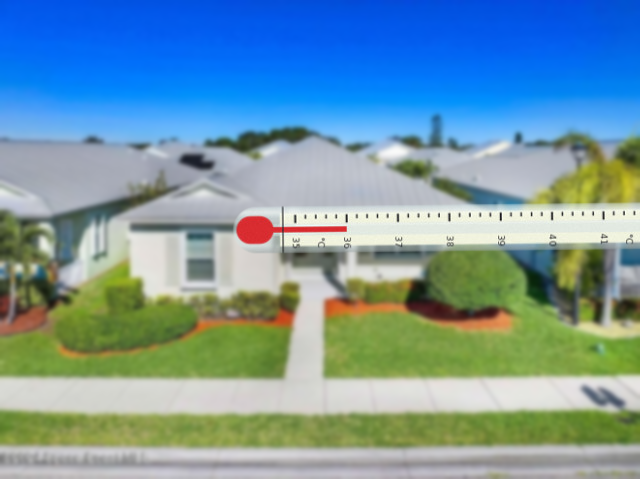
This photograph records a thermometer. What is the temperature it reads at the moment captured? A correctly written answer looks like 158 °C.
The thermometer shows 36 °C
